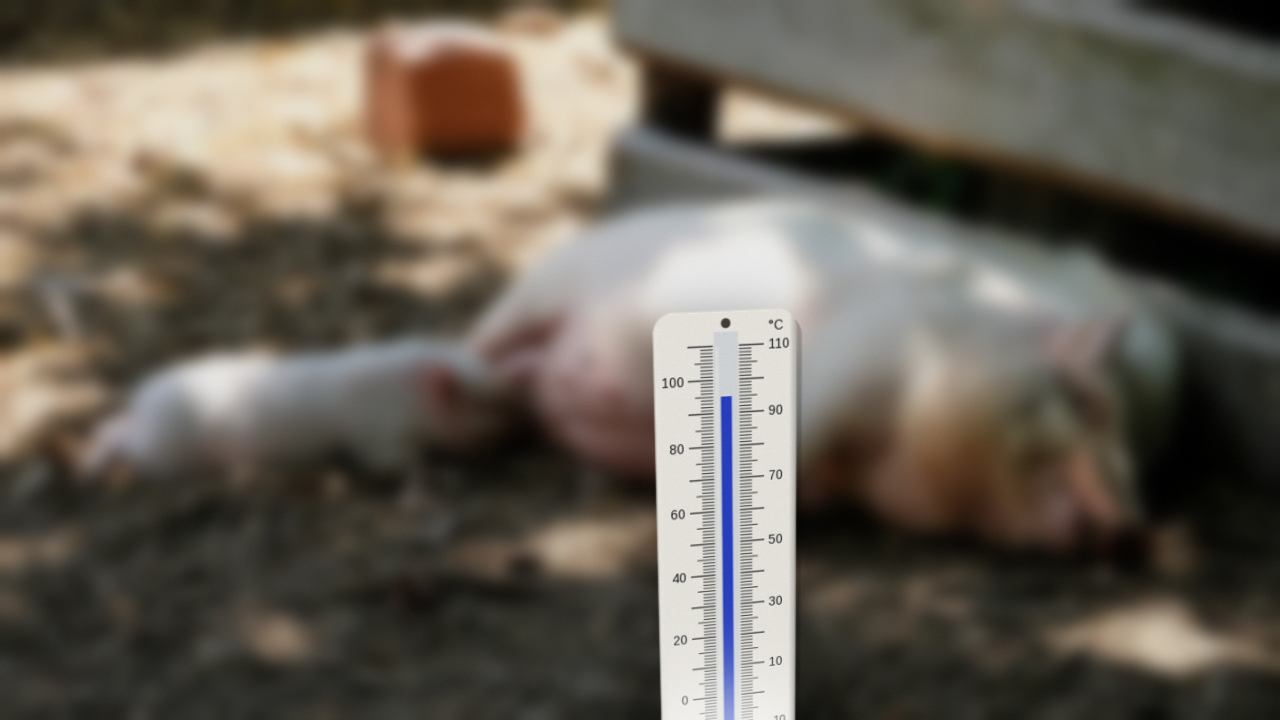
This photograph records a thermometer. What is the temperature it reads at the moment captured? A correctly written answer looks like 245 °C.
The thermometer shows 95 °C
